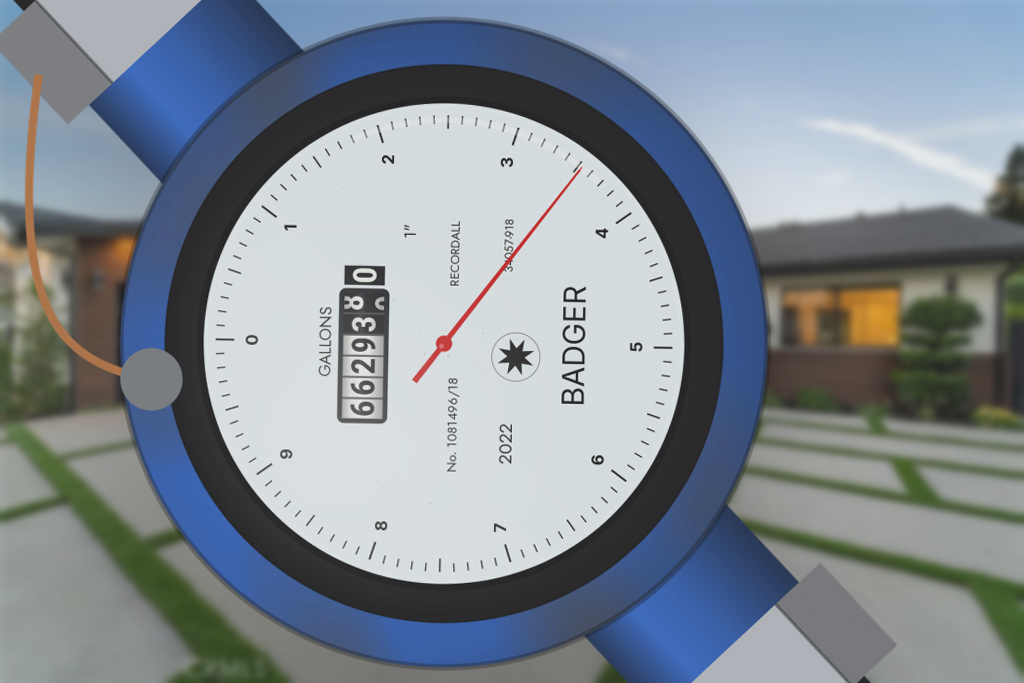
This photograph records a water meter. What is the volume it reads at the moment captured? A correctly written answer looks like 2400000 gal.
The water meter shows 6629383.5 gal
